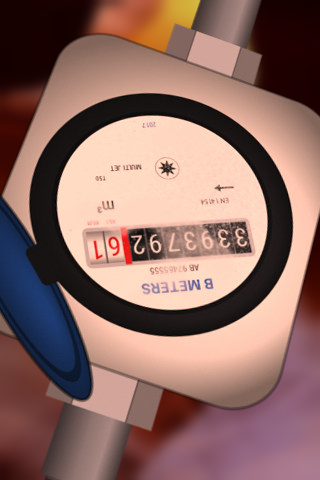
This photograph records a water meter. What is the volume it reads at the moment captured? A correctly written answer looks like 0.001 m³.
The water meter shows 3393792.61 m³
